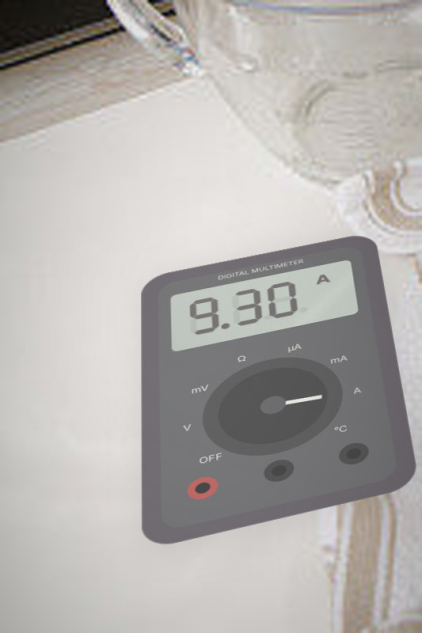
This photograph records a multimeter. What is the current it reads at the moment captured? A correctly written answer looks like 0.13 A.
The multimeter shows 9.30 A
